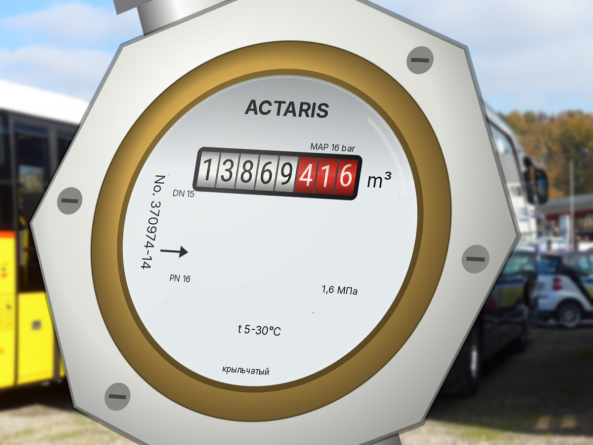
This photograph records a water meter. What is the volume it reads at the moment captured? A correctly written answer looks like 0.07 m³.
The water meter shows 13869.416 m³
